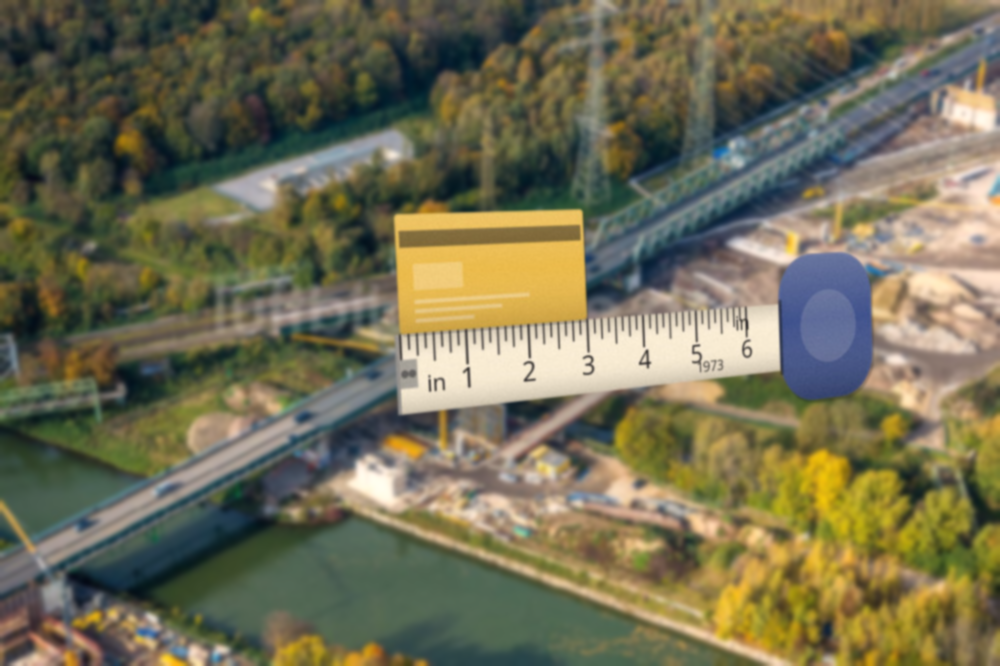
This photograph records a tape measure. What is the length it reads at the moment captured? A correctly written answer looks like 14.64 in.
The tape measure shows 3 in
